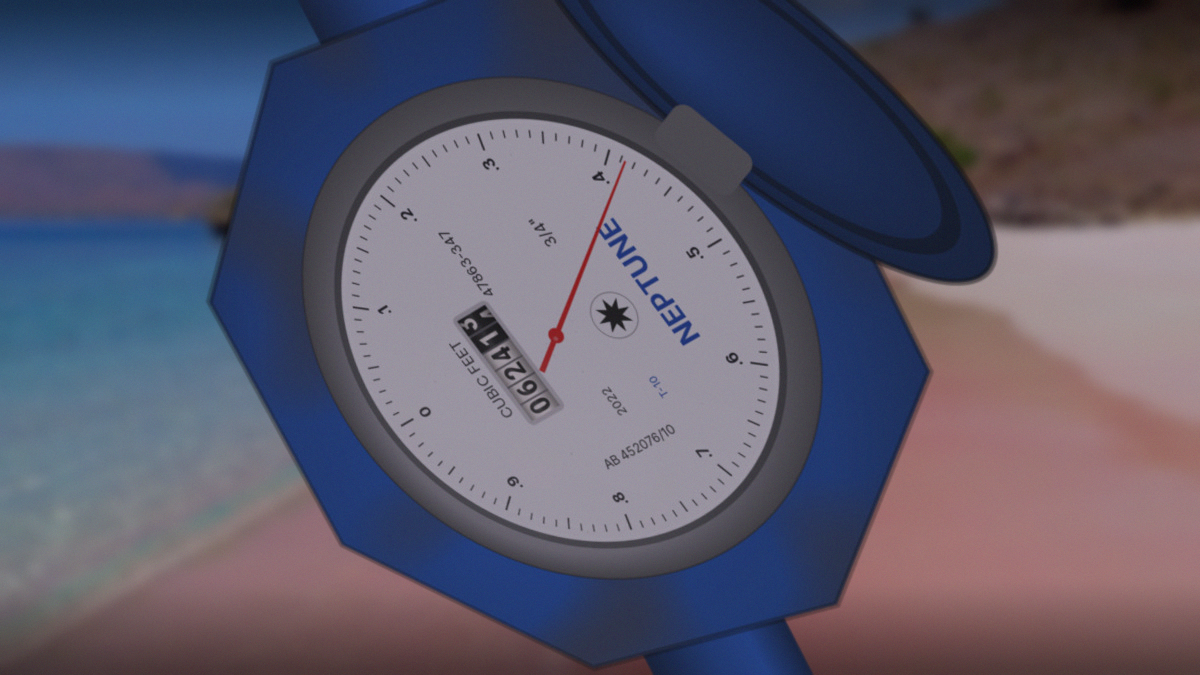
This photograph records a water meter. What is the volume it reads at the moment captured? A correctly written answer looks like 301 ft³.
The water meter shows 62413.41 ft³
